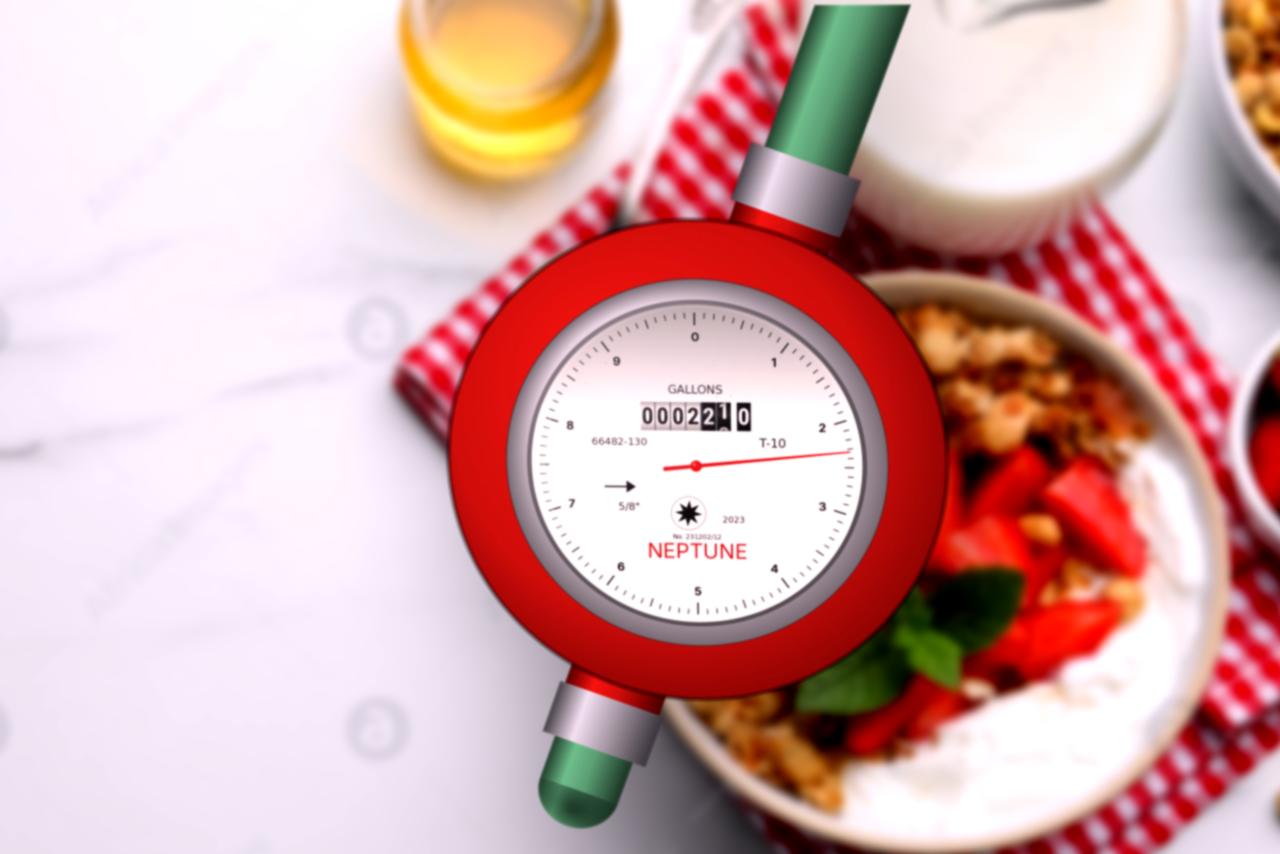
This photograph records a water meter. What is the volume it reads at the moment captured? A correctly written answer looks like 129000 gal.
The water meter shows 2212.3 gal
